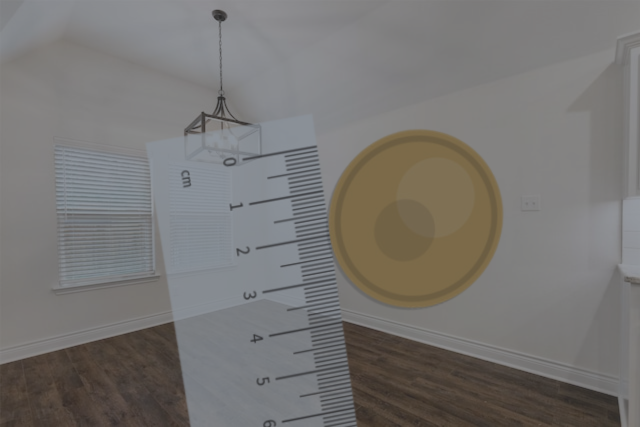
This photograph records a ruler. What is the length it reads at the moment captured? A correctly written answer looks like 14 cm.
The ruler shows 4 cm
